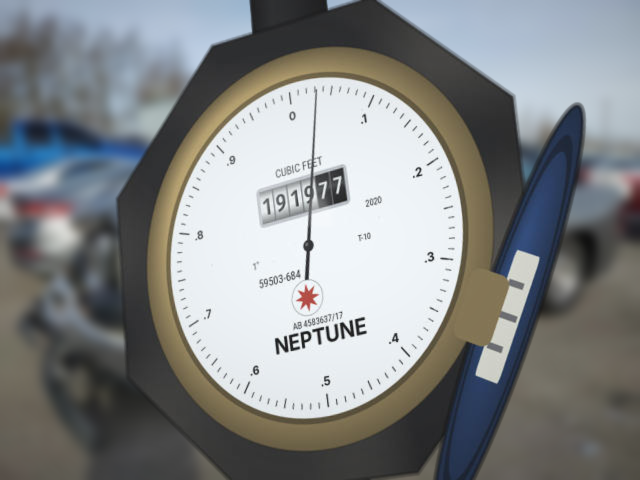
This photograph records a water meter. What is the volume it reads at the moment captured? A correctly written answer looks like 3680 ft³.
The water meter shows 191977.03 ft³
